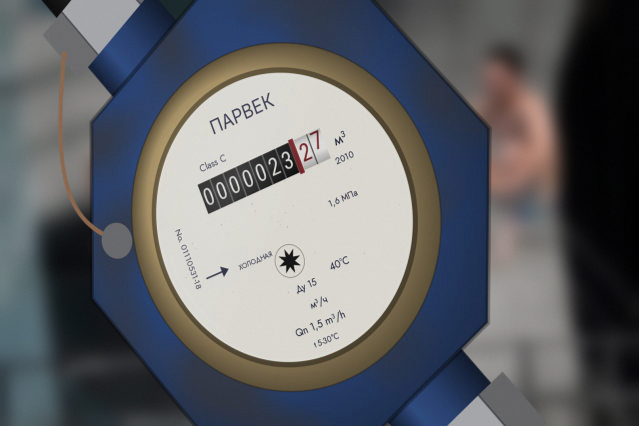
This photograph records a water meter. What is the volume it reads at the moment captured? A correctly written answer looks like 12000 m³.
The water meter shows 23.27 m³
